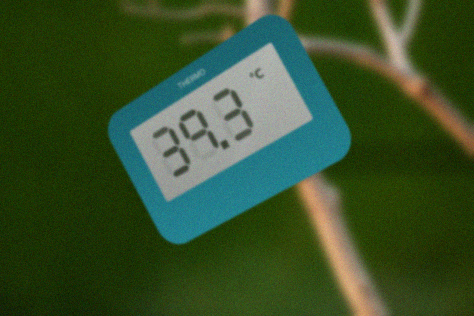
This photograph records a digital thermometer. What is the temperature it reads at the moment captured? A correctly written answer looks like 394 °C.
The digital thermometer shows 39.3 °C
